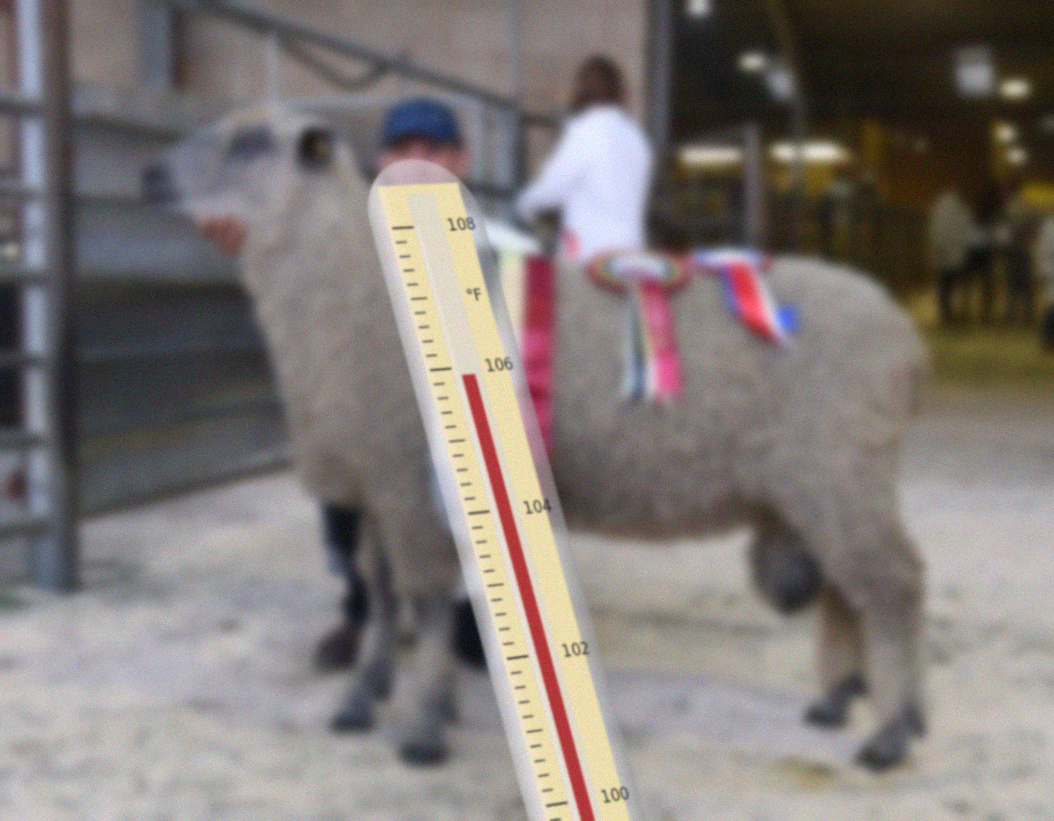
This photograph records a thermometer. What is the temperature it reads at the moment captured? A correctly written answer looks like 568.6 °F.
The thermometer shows 105.9 °F
